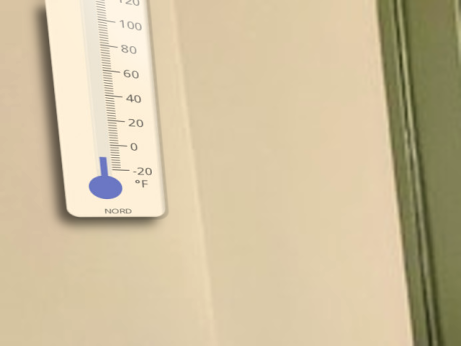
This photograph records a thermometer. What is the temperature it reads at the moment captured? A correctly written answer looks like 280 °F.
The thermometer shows -10 °F
